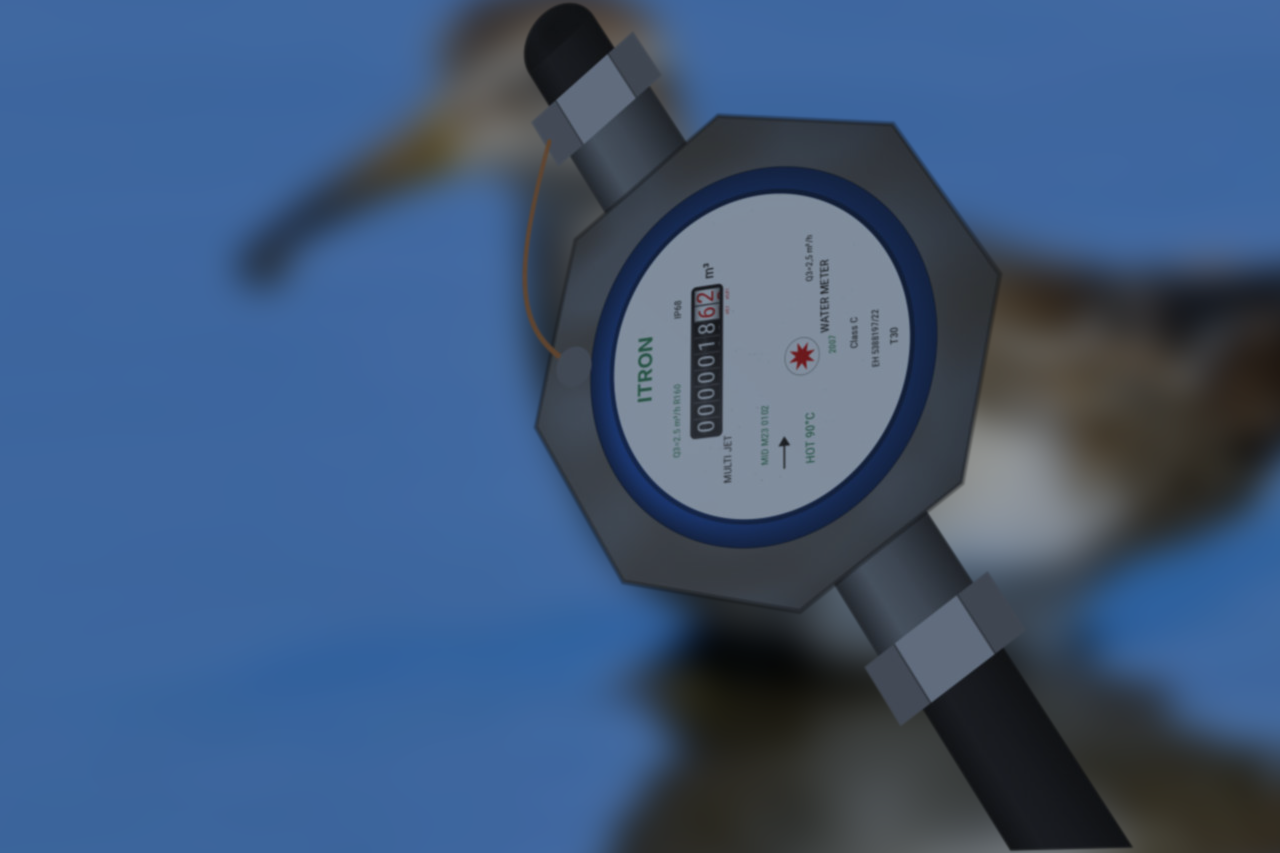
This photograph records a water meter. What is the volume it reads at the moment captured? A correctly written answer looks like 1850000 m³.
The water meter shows 18.62 m³
